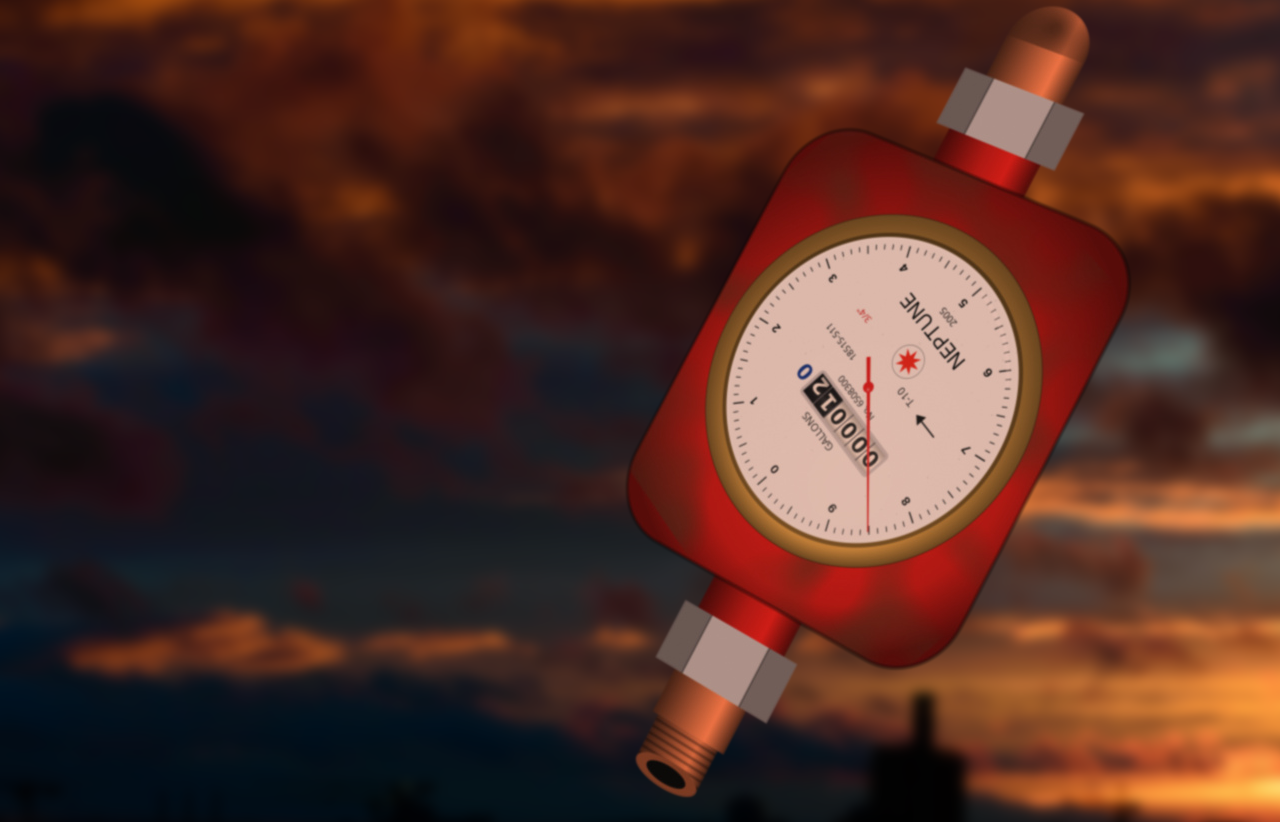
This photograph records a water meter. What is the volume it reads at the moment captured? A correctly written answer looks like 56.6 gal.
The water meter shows 118.5 gal
